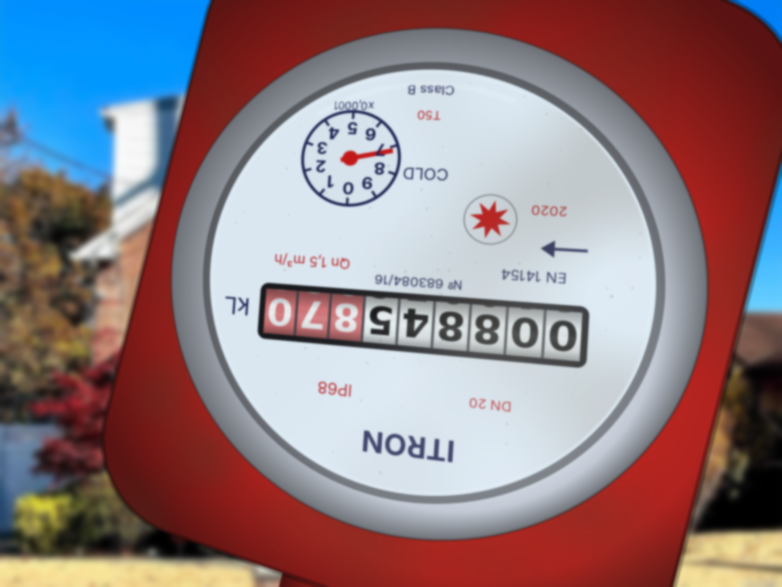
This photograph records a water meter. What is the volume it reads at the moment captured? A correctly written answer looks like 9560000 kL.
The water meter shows 8845.8707 kL
